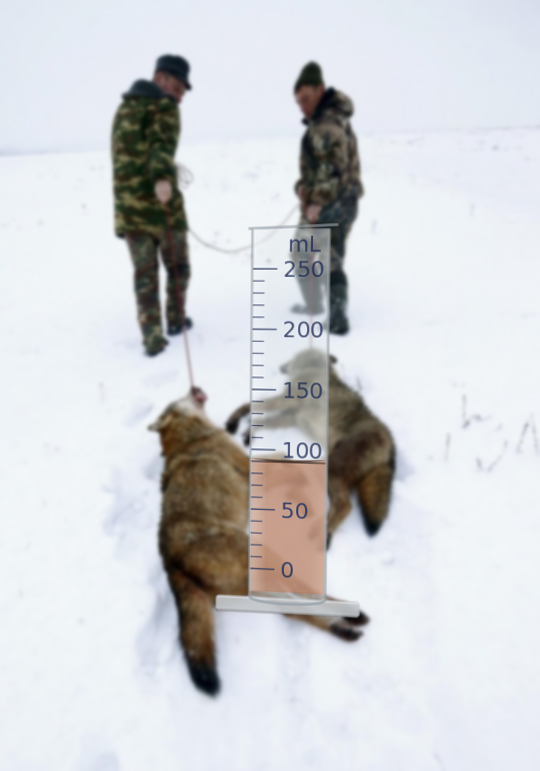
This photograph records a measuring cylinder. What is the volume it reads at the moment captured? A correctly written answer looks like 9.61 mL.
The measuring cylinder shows 90 mL
